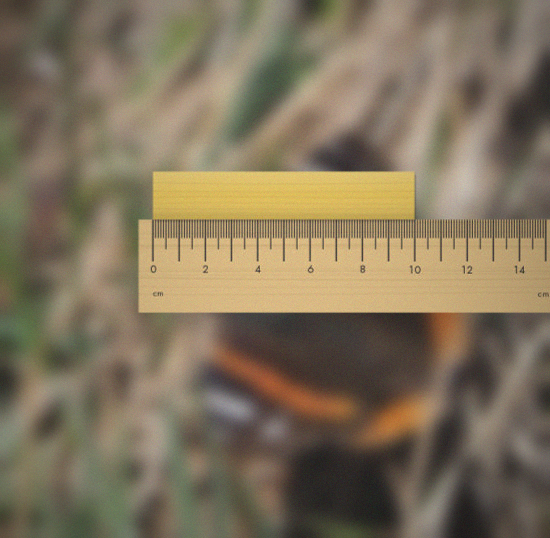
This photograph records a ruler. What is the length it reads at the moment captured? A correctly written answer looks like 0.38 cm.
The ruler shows 10 cm
